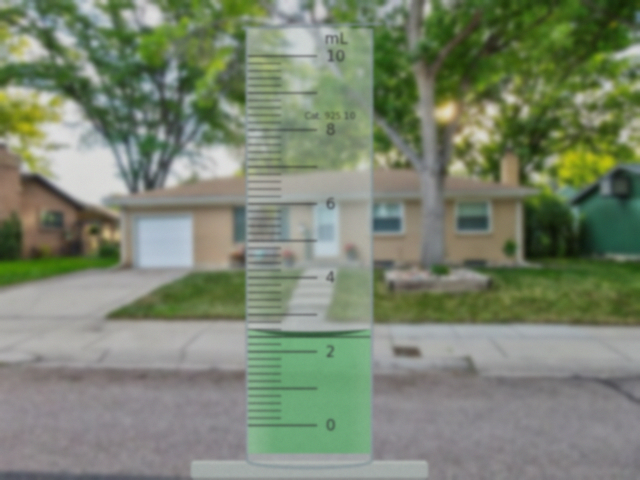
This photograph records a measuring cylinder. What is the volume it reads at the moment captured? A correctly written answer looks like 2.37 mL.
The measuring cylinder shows 2.4 mL
